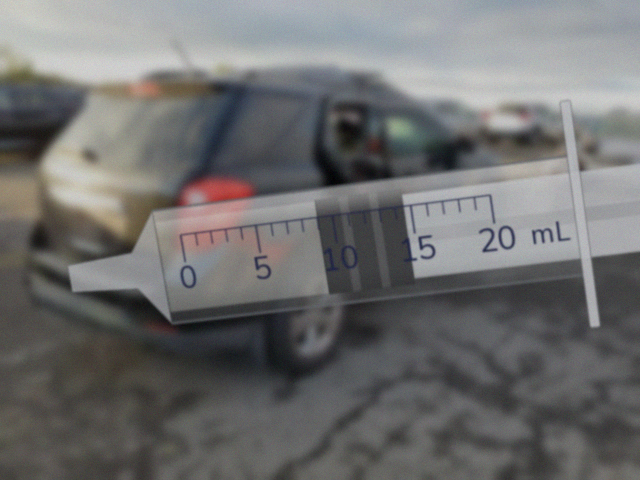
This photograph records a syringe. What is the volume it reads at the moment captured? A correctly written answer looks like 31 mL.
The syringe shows 9 mL
